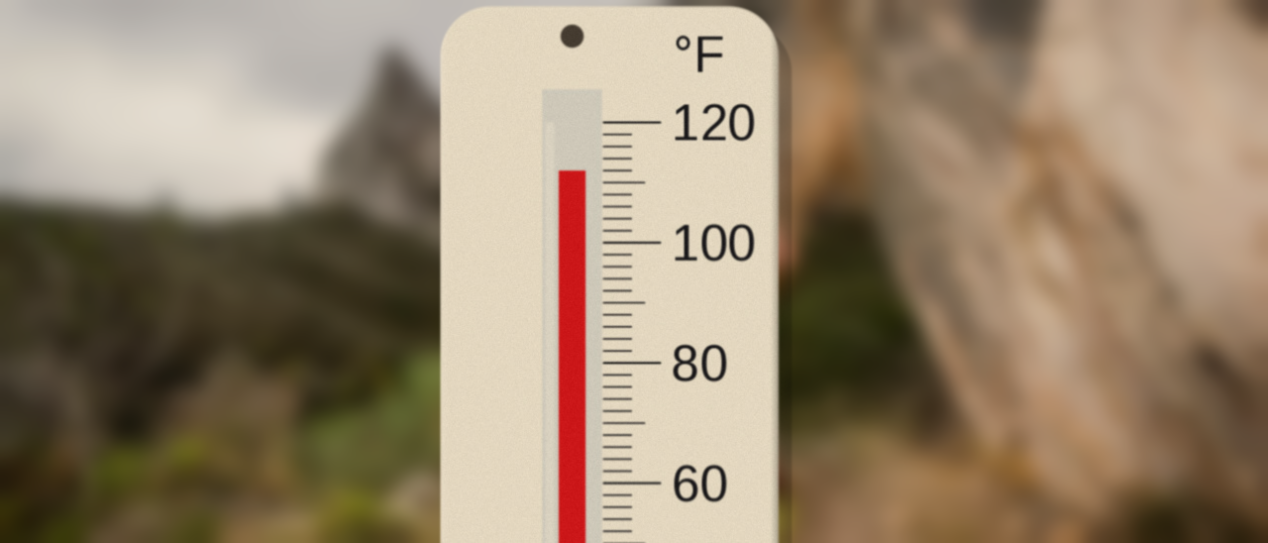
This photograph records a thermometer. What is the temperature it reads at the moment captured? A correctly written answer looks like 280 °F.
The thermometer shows 112 °F
